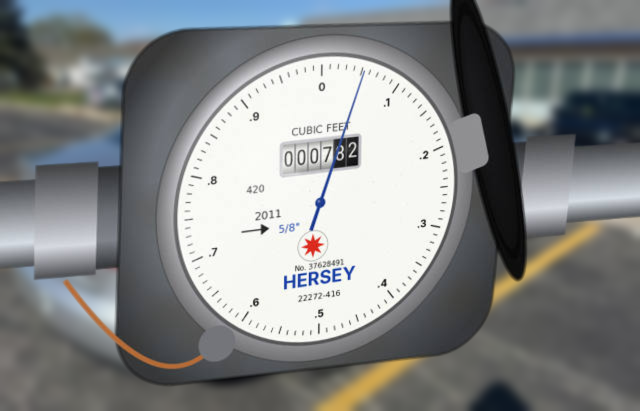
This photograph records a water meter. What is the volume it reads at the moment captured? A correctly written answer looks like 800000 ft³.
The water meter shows 782.05 ft³
